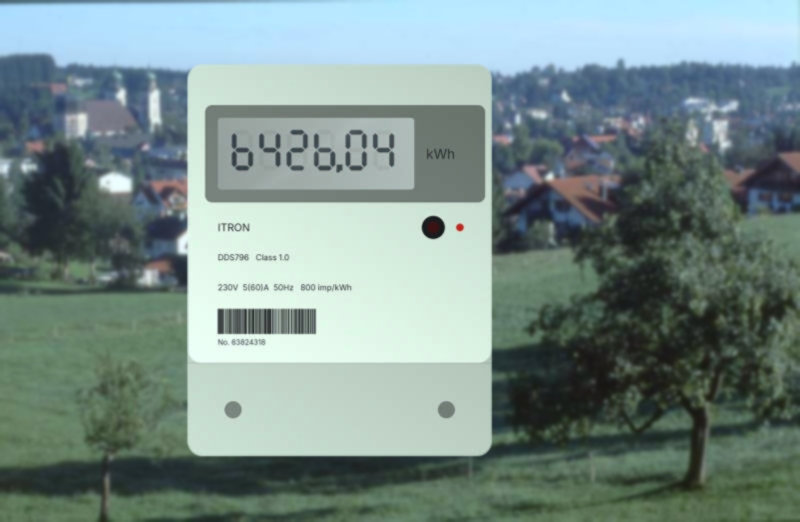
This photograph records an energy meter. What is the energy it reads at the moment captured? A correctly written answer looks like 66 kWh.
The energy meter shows 6426.04 kWh
